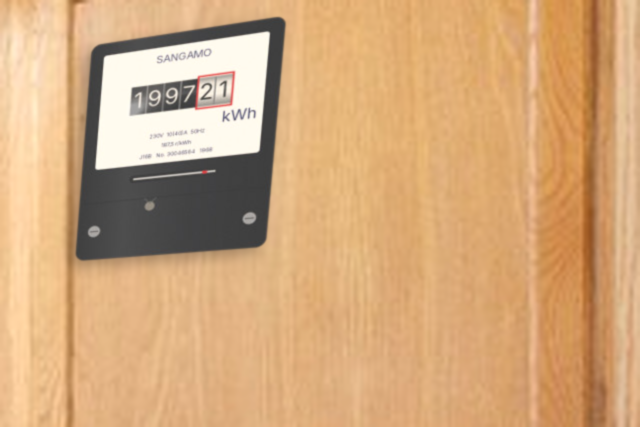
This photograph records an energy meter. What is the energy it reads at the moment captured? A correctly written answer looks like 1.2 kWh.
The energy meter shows 1997.21 kWh
